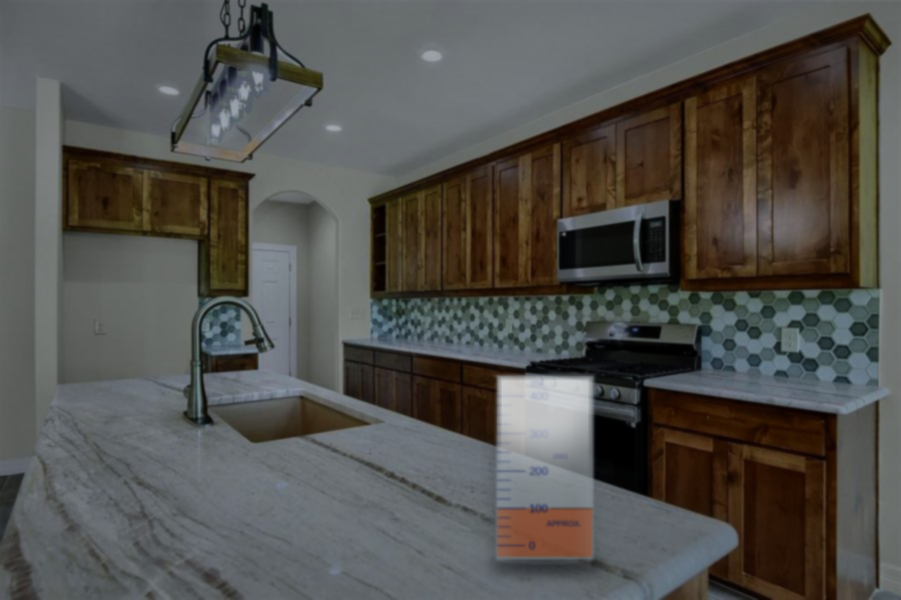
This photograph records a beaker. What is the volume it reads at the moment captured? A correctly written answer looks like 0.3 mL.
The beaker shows 100 mL
